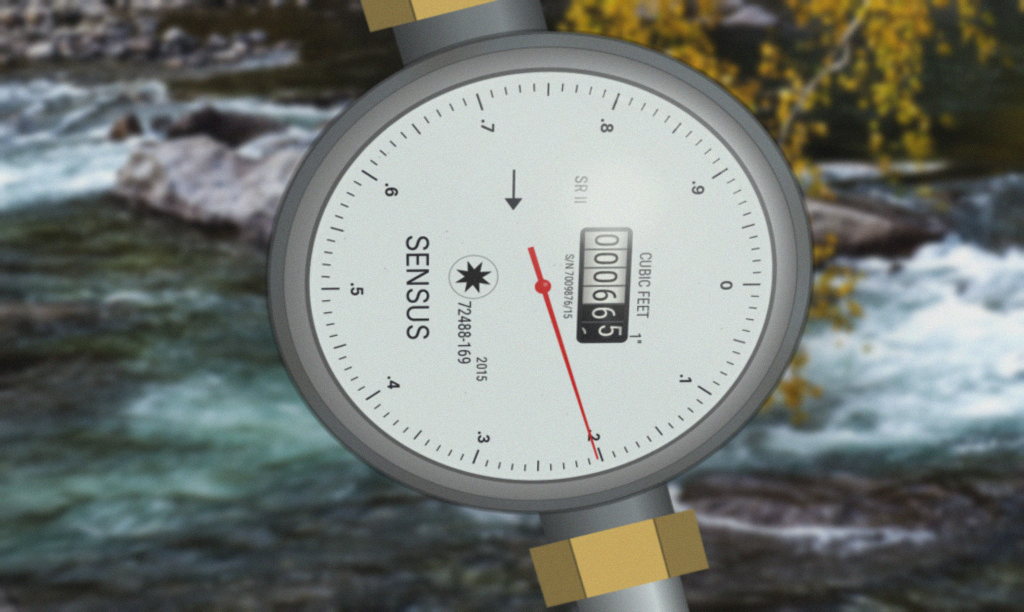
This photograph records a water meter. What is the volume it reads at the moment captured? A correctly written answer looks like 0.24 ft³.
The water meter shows 665.20 ft³
